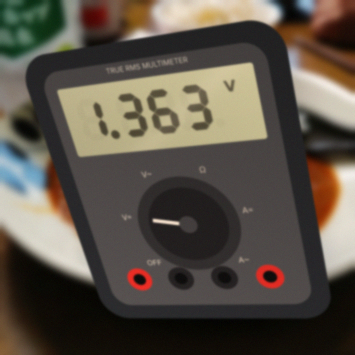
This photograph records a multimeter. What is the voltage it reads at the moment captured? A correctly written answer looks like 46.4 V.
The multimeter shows 1.363 V
